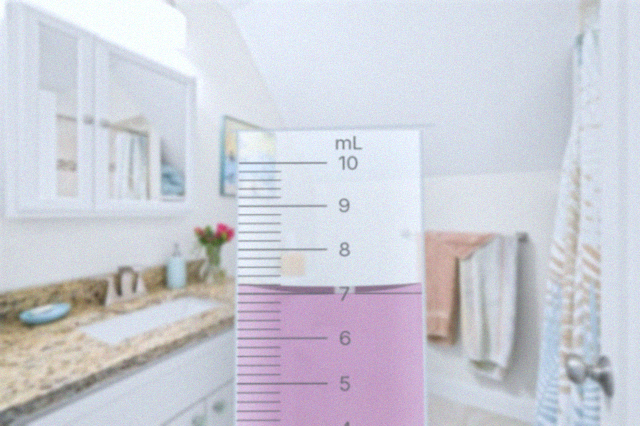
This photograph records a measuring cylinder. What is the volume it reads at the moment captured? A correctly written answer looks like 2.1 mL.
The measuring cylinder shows 7 mL
